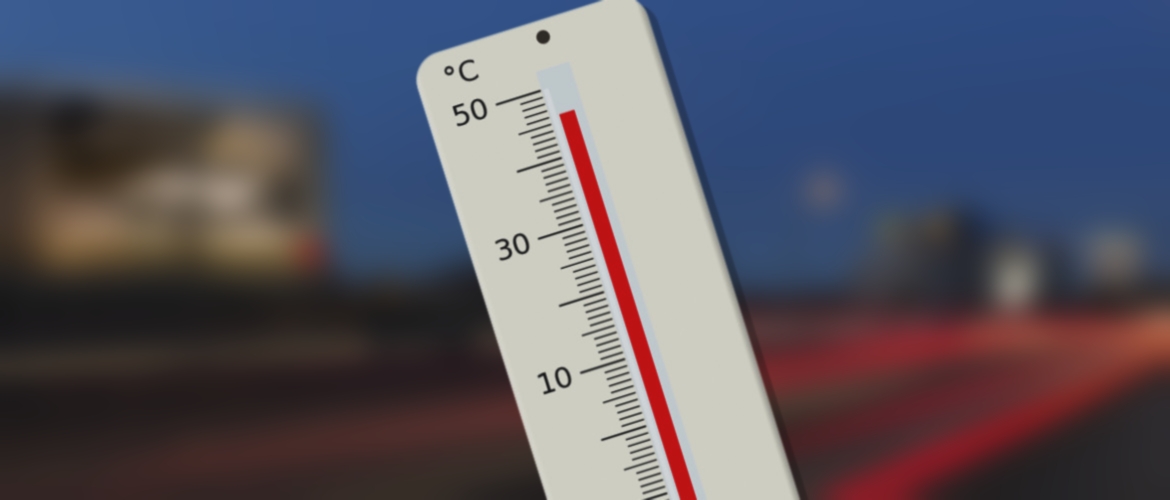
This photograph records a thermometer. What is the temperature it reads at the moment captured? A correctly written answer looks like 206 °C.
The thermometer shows 46 °C
